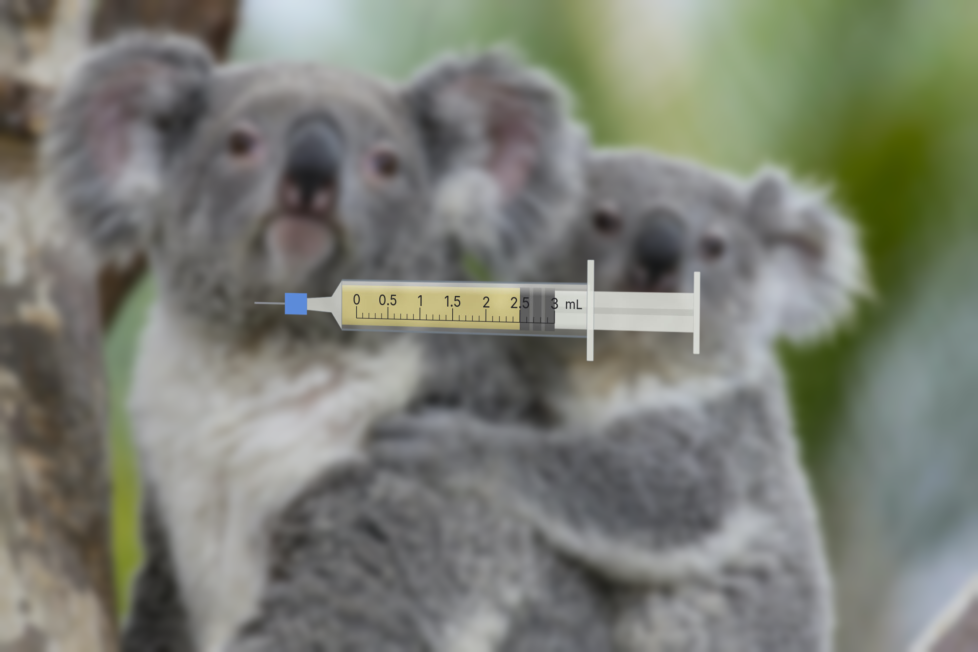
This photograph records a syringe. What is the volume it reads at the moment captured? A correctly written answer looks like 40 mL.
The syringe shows 2.5 mL
